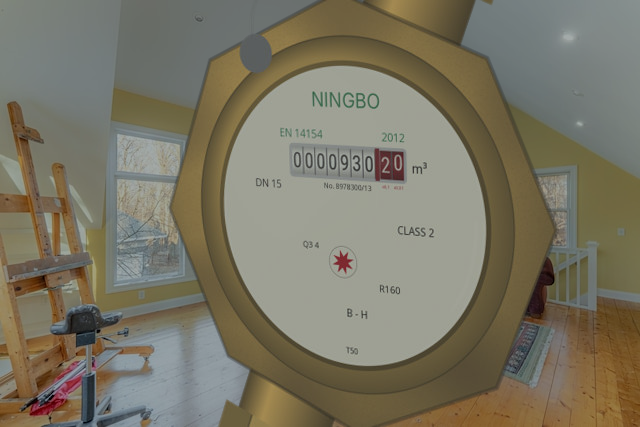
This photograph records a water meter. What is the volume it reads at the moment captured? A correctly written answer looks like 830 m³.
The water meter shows 930.20 m³
